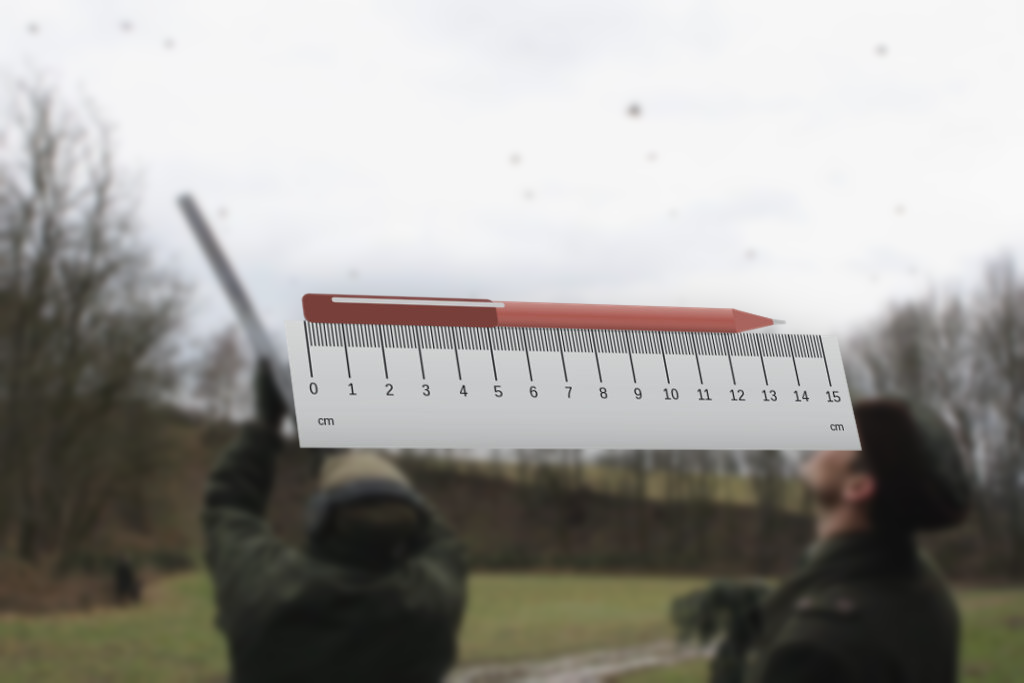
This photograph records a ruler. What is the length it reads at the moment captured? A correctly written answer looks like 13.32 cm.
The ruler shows 14 cm
